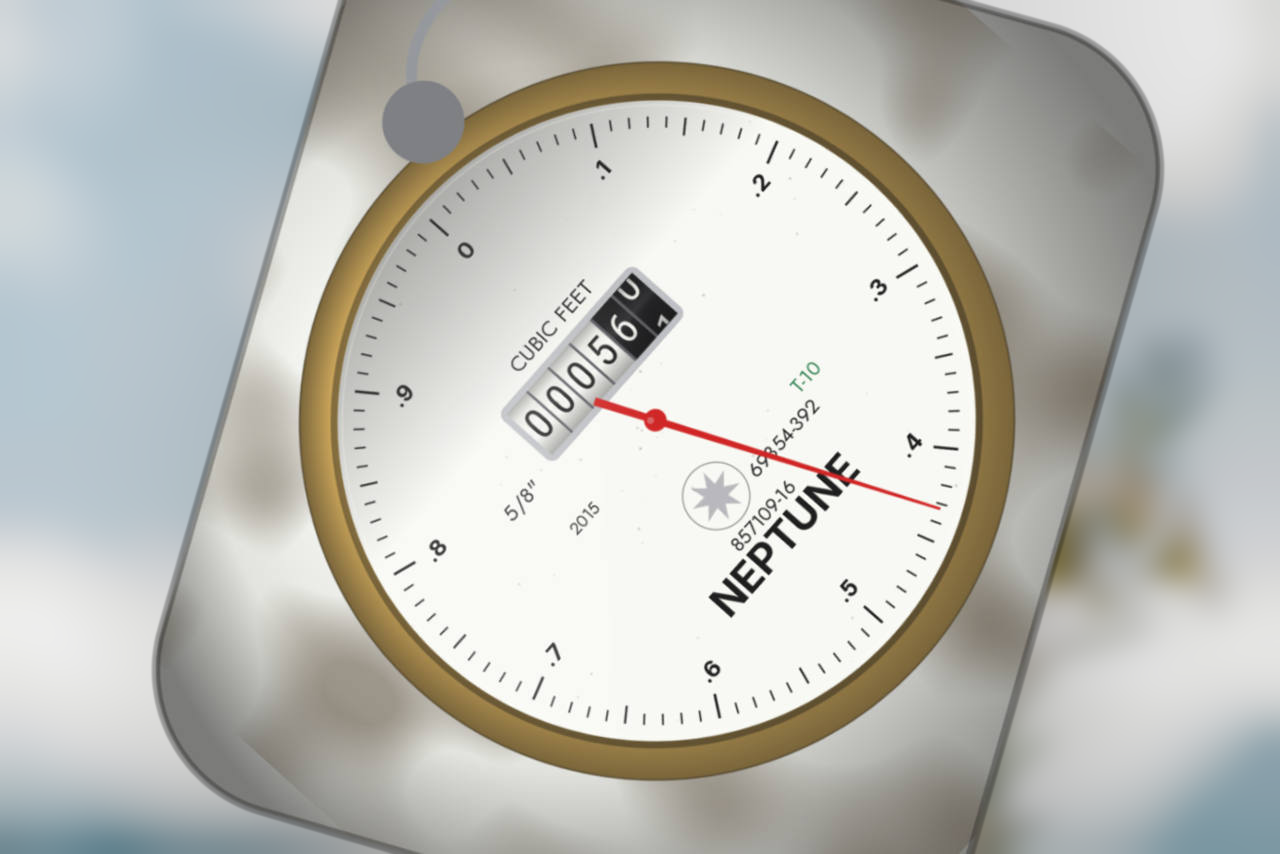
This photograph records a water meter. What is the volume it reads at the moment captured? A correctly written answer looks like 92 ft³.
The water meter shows 560.43 ft³
